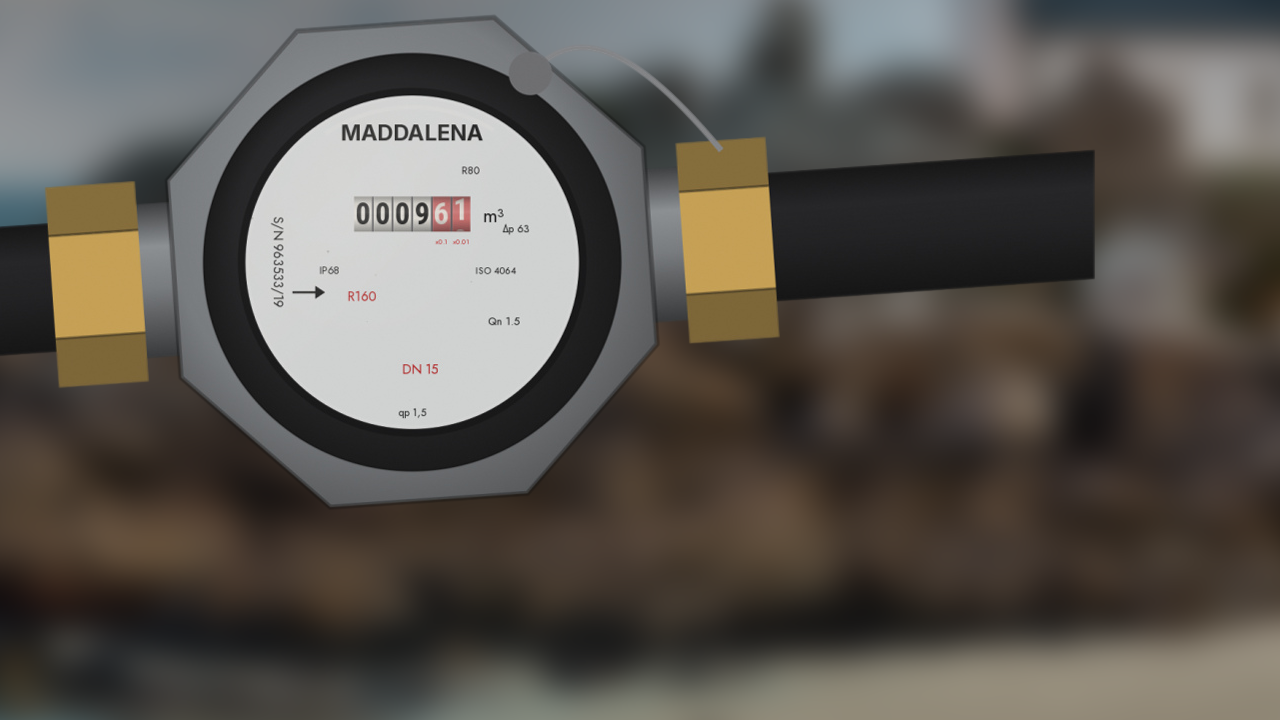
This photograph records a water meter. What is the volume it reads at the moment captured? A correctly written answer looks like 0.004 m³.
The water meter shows 9.61 m³
